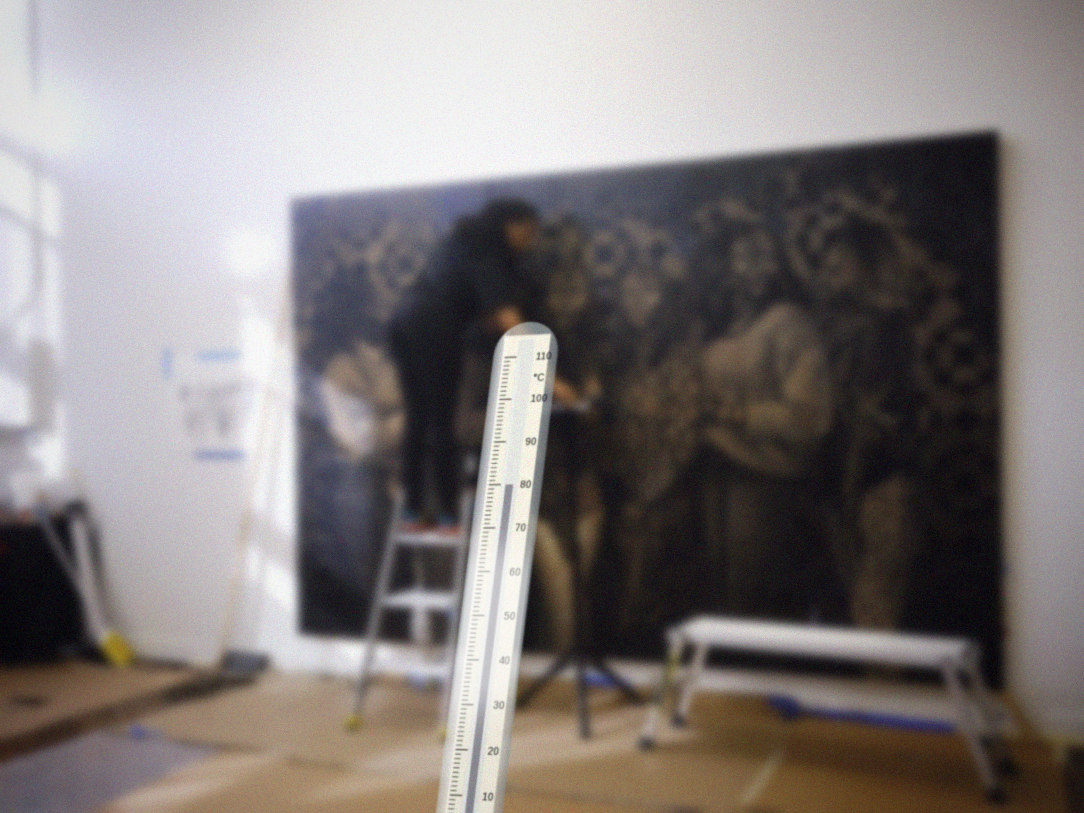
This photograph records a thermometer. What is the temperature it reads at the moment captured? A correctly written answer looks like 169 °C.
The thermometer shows 80 °C
